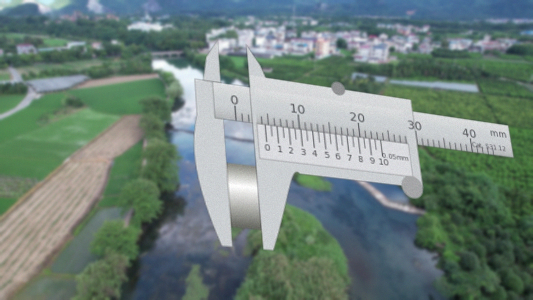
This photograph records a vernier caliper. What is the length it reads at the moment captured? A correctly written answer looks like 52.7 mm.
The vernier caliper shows 4.5 mm
